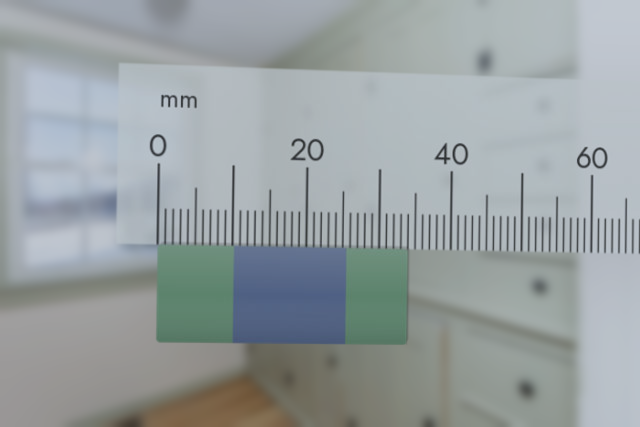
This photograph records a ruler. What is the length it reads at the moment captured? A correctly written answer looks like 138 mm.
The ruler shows 34 mm
